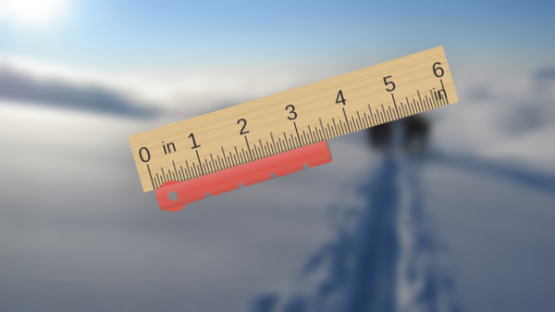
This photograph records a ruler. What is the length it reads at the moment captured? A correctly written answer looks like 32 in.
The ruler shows 3.5 in
